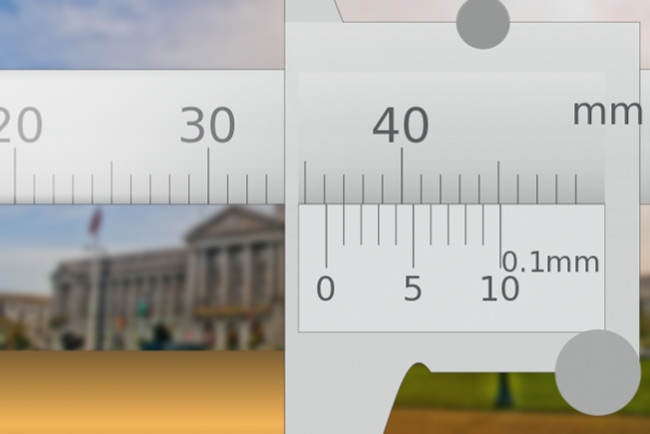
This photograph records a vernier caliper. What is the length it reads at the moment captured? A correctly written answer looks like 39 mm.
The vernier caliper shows 36.1 mm
